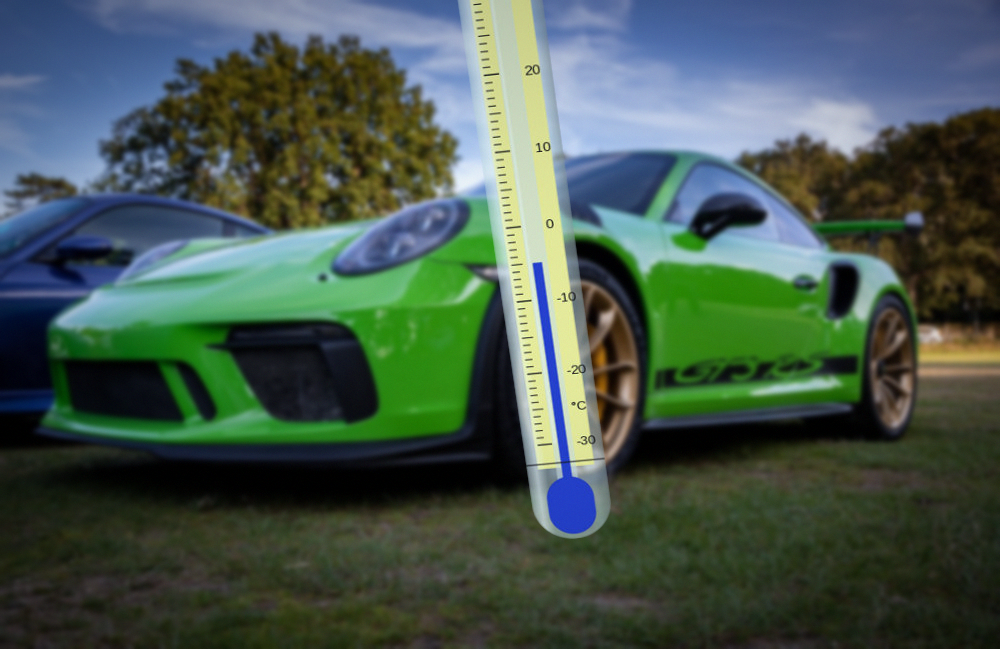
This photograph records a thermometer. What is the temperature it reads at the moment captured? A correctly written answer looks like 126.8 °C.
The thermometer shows -5 °C
